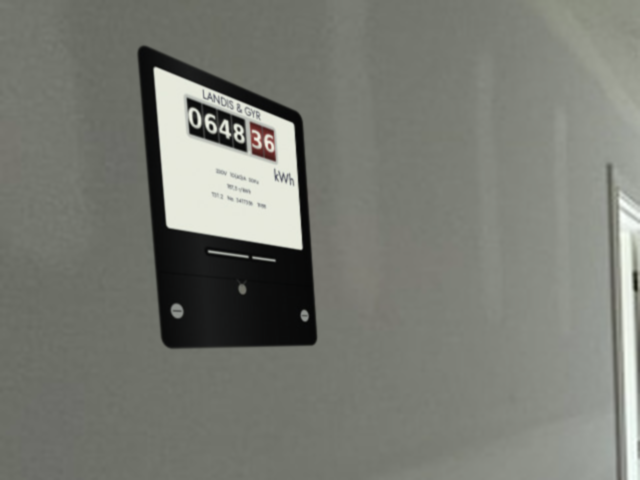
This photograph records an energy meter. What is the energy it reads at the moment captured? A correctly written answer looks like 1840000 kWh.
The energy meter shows 648.36 kWh
